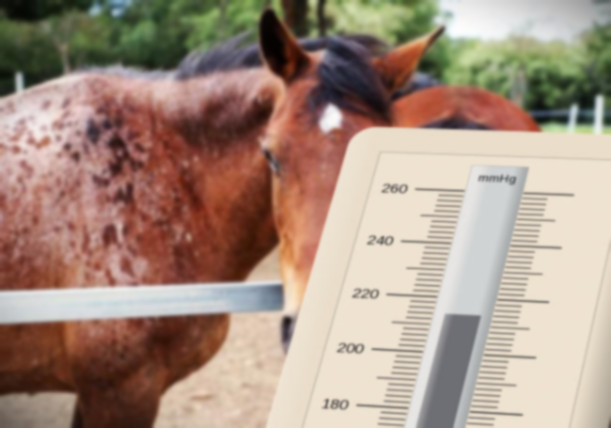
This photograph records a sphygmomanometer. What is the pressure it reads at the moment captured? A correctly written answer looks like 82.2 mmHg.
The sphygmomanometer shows 214 mmHg
